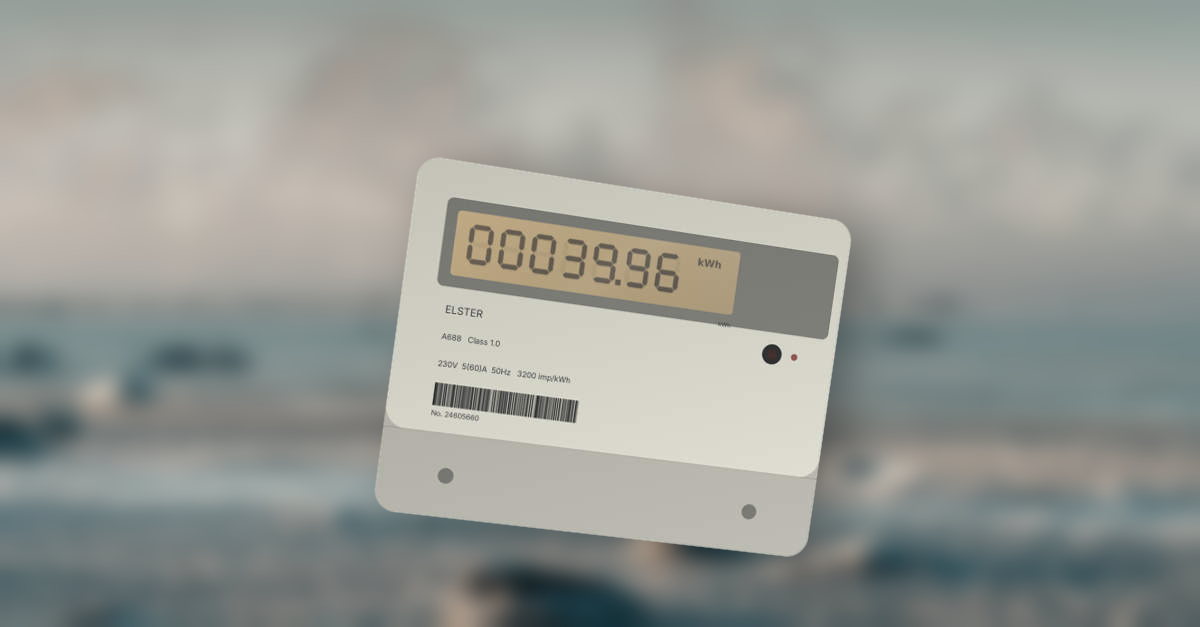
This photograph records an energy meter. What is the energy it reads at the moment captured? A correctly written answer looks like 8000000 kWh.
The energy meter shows 39.96 kWh
